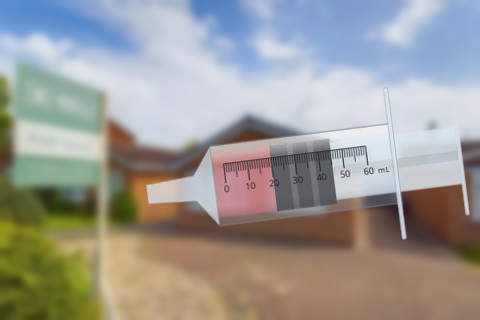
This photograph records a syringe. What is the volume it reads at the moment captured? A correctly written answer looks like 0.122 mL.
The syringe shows 20 mL
